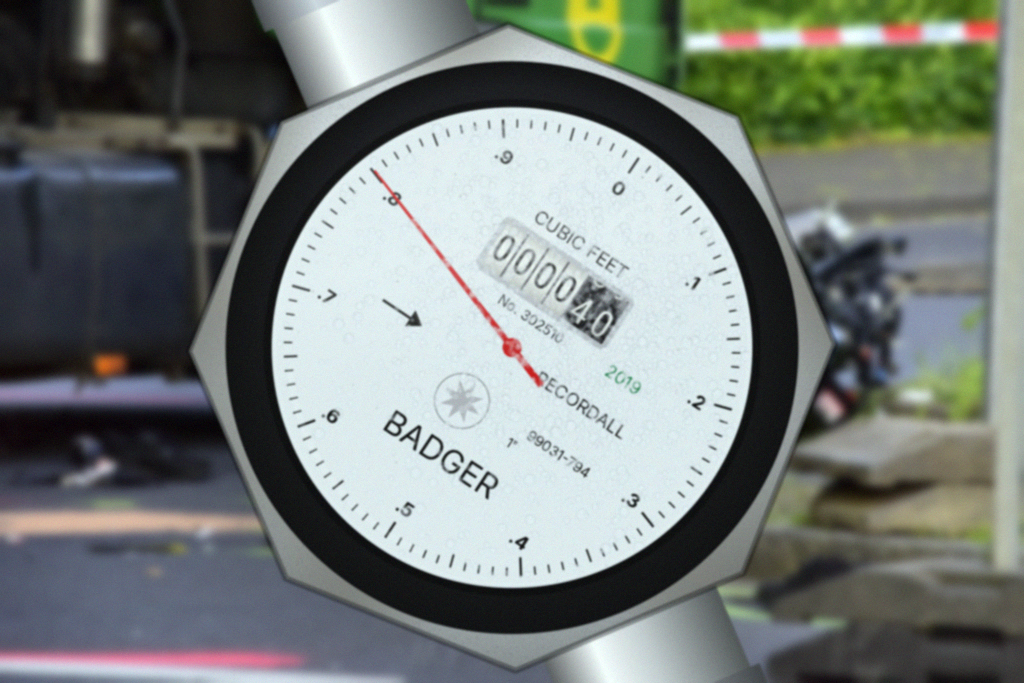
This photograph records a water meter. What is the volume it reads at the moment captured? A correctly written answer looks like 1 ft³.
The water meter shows 39.80 ft³
